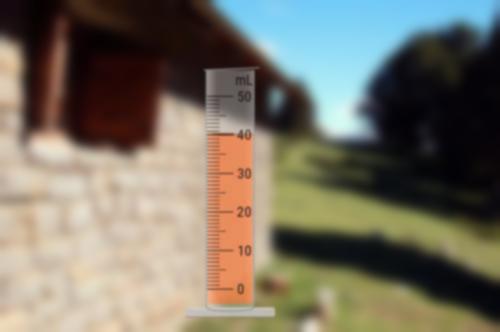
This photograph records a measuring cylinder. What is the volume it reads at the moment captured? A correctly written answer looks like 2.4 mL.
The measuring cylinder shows 40 mL
